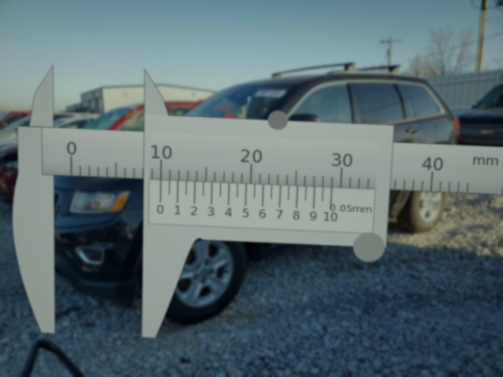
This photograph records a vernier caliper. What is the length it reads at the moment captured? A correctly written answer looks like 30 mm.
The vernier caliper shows 10.0 mm
